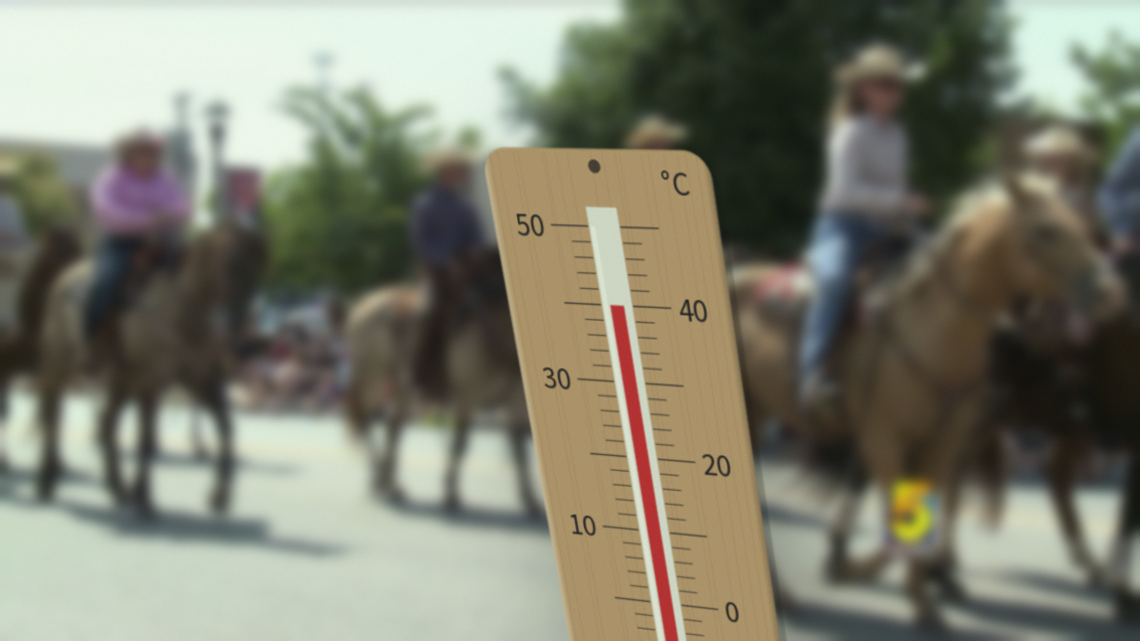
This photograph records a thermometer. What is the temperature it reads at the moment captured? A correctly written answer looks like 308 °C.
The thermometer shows 40 °C
